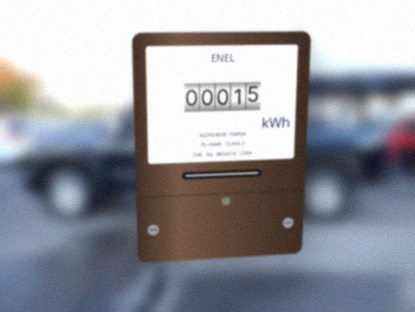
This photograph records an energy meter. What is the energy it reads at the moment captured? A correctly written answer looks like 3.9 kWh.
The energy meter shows 15 kWh
